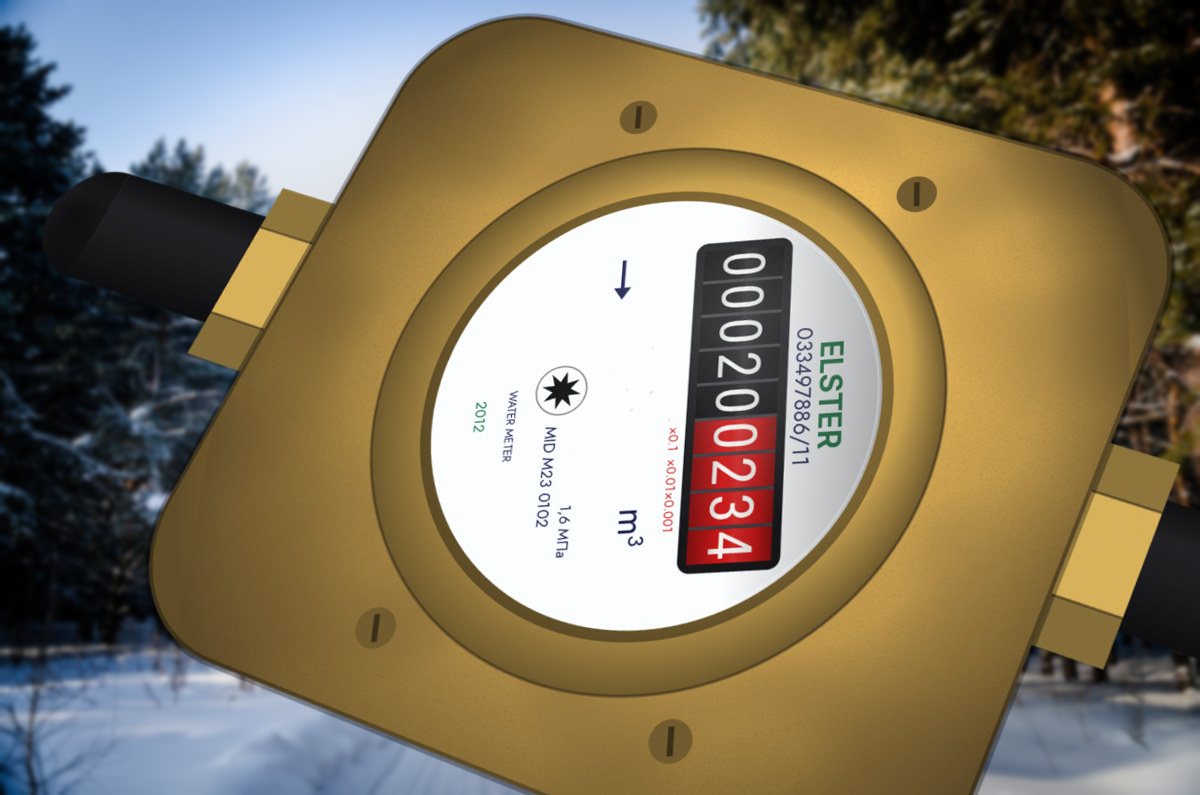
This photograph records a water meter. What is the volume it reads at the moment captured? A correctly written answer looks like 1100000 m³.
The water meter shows 20.0234 m³
